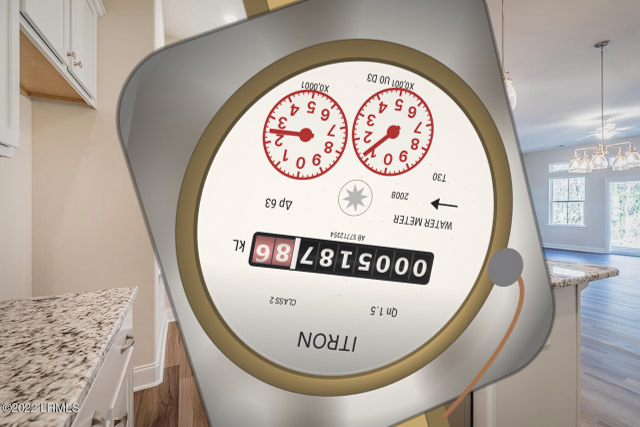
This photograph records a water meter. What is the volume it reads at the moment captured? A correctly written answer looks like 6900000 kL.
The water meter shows 5187.8612 kL
